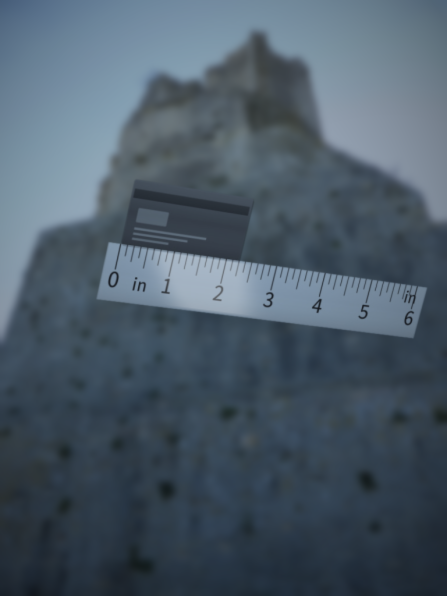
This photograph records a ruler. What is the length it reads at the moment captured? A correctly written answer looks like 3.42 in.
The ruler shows 2.25 in
